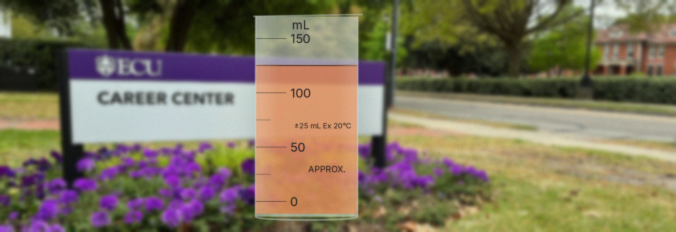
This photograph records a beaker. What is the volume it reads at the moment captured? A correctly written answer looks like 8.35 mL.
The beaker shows 125 mL
